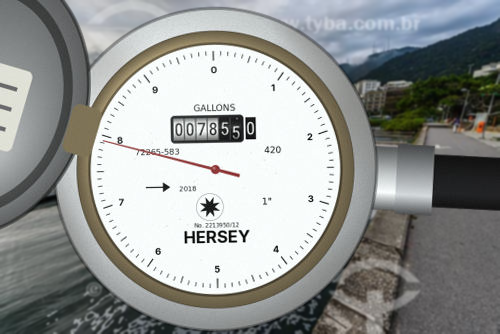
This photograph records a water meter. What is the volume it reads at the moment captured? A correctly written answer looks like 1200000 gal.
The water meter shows 78547.9 gal
